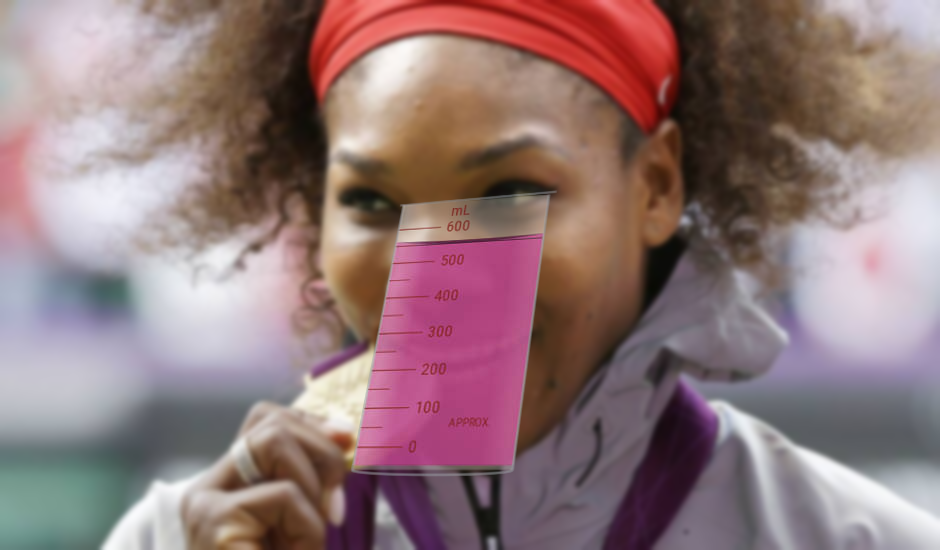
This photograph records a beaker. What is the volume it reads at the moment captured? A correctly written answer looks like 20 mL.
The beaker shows 550 mL
